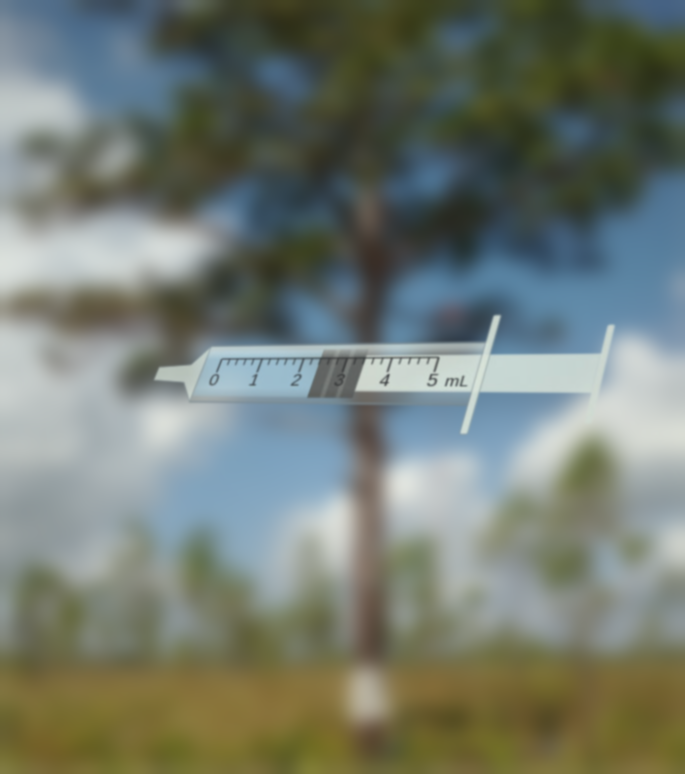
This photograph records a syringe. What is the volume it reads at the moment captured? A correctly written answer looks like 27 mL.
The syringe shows 2.4 mL
